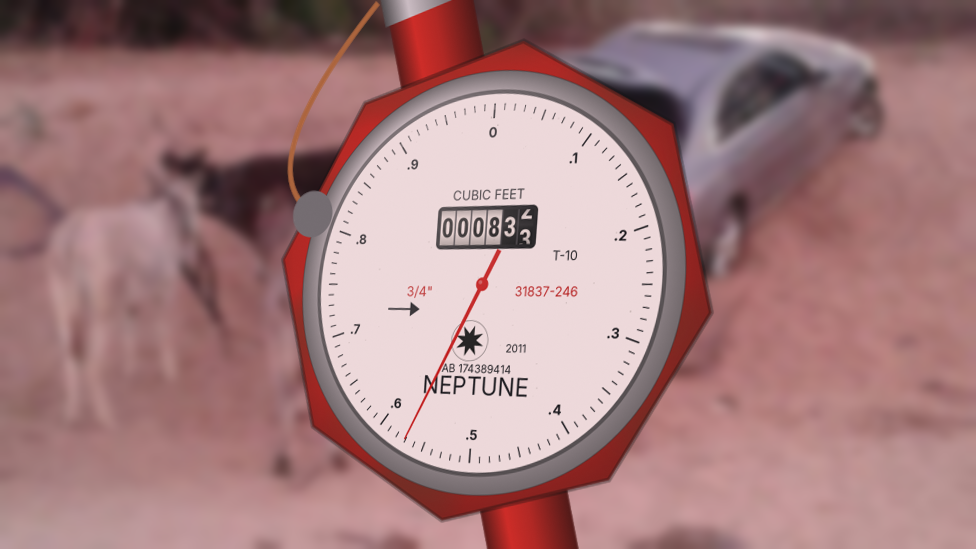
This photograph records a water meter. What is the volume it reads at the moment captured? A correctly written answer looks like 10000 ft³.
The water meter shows 832.57 ft³
